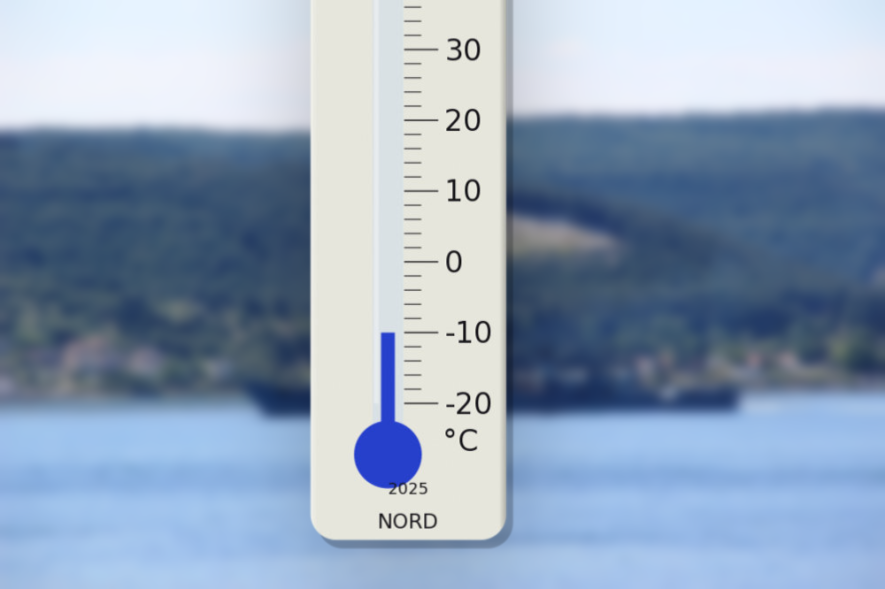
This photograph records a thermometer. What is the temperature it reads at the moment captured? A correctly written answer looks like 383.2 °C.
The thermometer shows -10 °C
